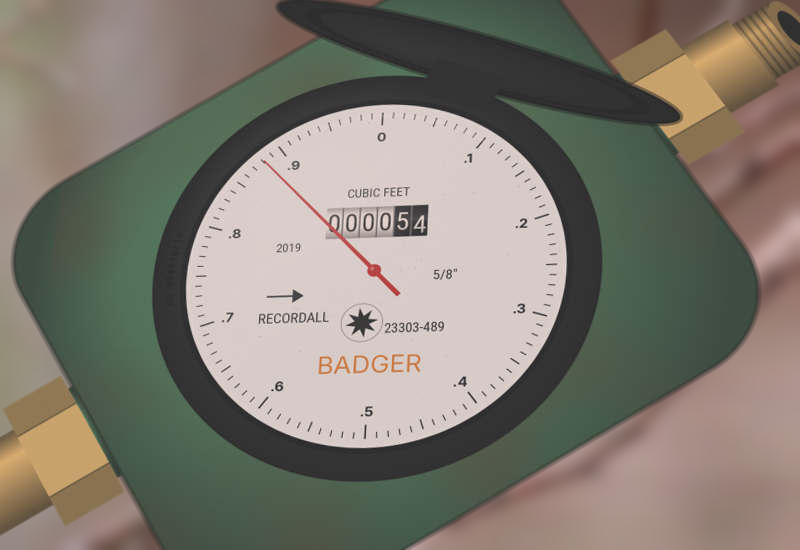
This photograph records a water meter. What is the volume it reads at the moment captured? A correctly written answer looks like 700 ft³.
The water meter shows 53.88 ft³
